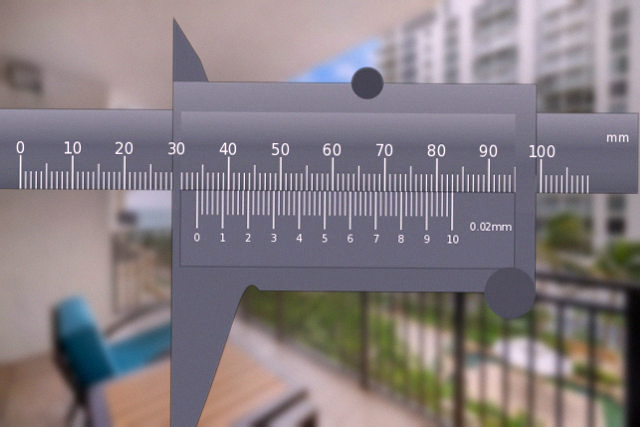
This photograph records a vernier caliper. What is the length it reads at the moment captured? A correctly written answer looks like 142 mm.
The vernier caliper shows 34.0 mm
